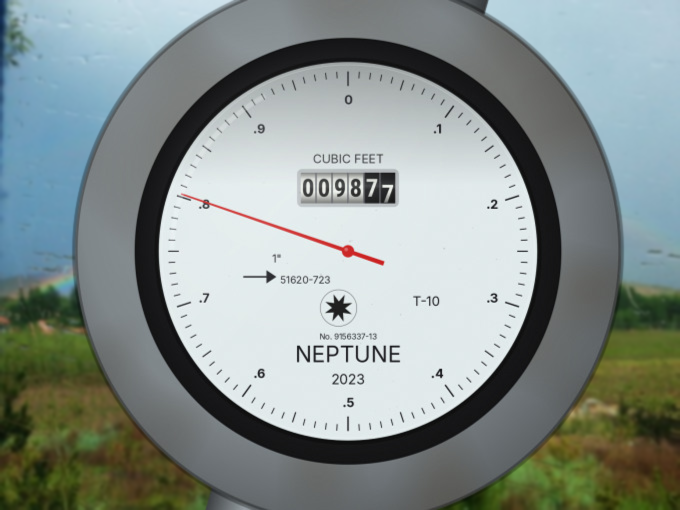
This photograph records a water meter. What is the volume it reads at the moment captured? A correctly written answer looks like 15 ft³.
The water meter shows 9876.80 ft³
